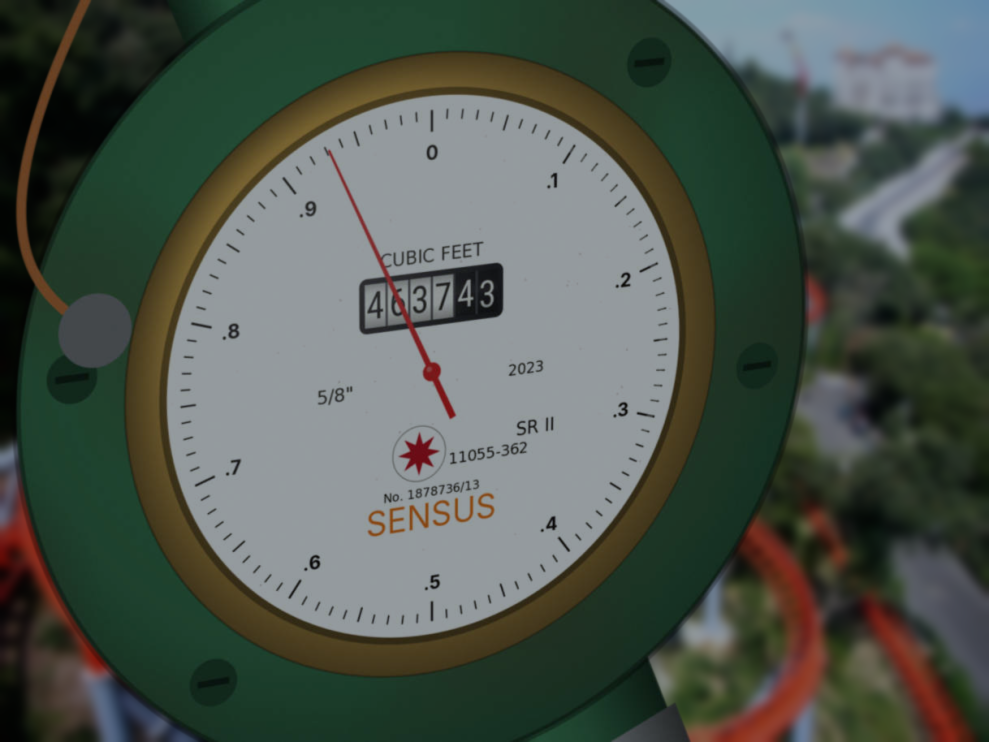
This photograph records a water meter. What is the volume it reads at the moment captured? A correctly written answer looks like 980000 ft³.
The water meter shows 463742.93 ft³
